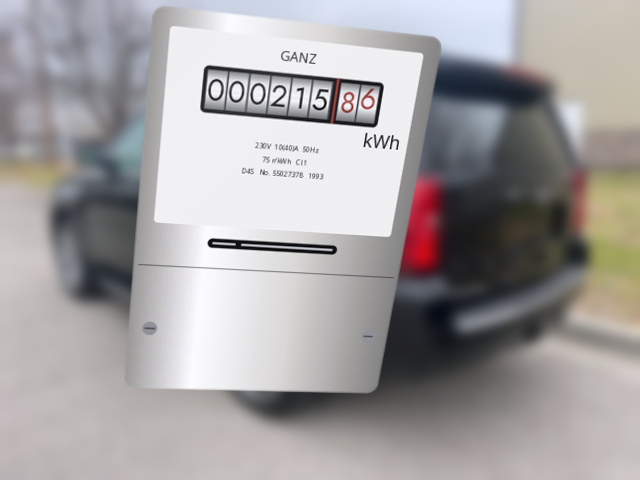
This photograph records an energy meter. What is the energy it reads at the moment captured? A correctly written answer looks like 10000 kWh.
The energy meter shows 215.86 kWh
